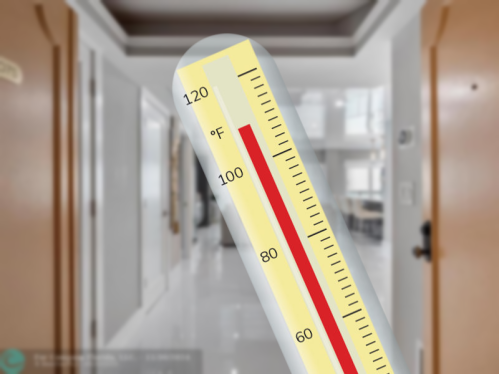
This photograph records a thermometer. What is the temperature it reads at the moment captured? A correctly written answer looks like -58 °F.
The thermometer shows 109 °F
